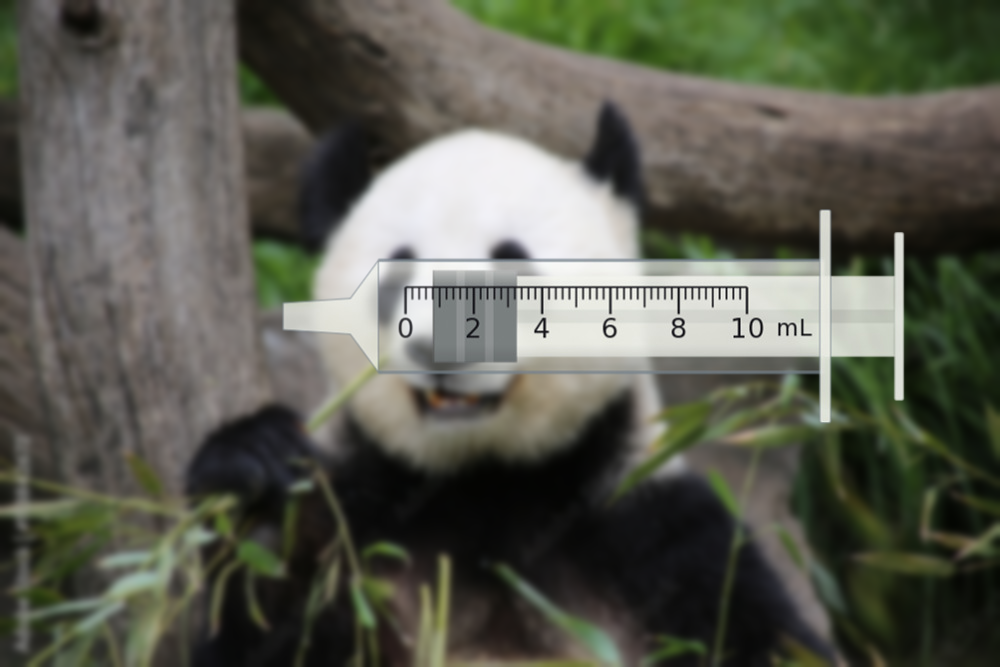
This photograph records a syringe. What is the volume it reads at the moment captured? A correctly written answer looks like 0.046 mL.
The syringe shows 0.8 mL
